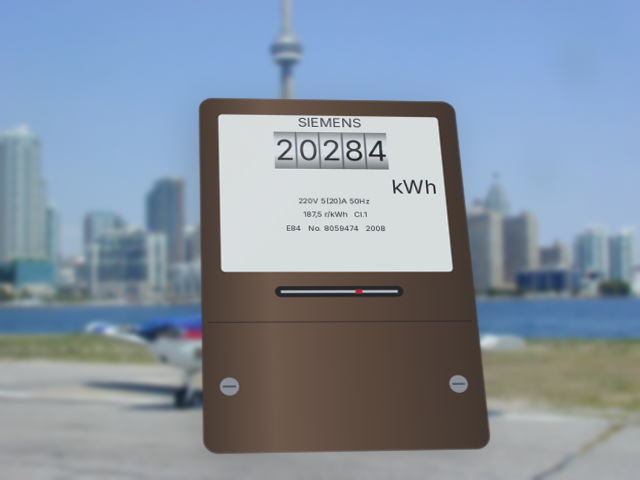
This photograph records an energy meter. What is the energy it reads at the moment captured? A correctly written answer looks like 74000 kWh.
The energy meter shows 20284 kWh
